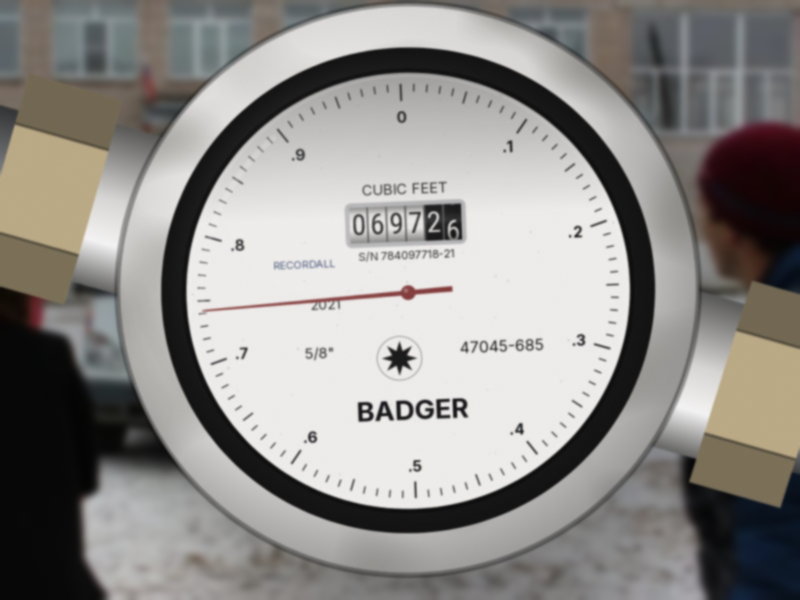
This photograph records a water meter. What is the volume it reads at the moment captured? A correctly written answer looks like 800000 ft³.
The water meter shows 69725.74 ft³
